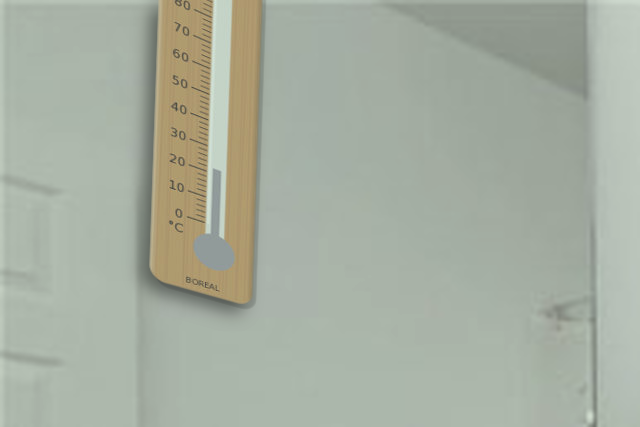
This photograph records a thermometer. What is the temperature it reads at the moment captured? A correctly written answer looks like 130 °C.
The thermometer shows 22 °C
